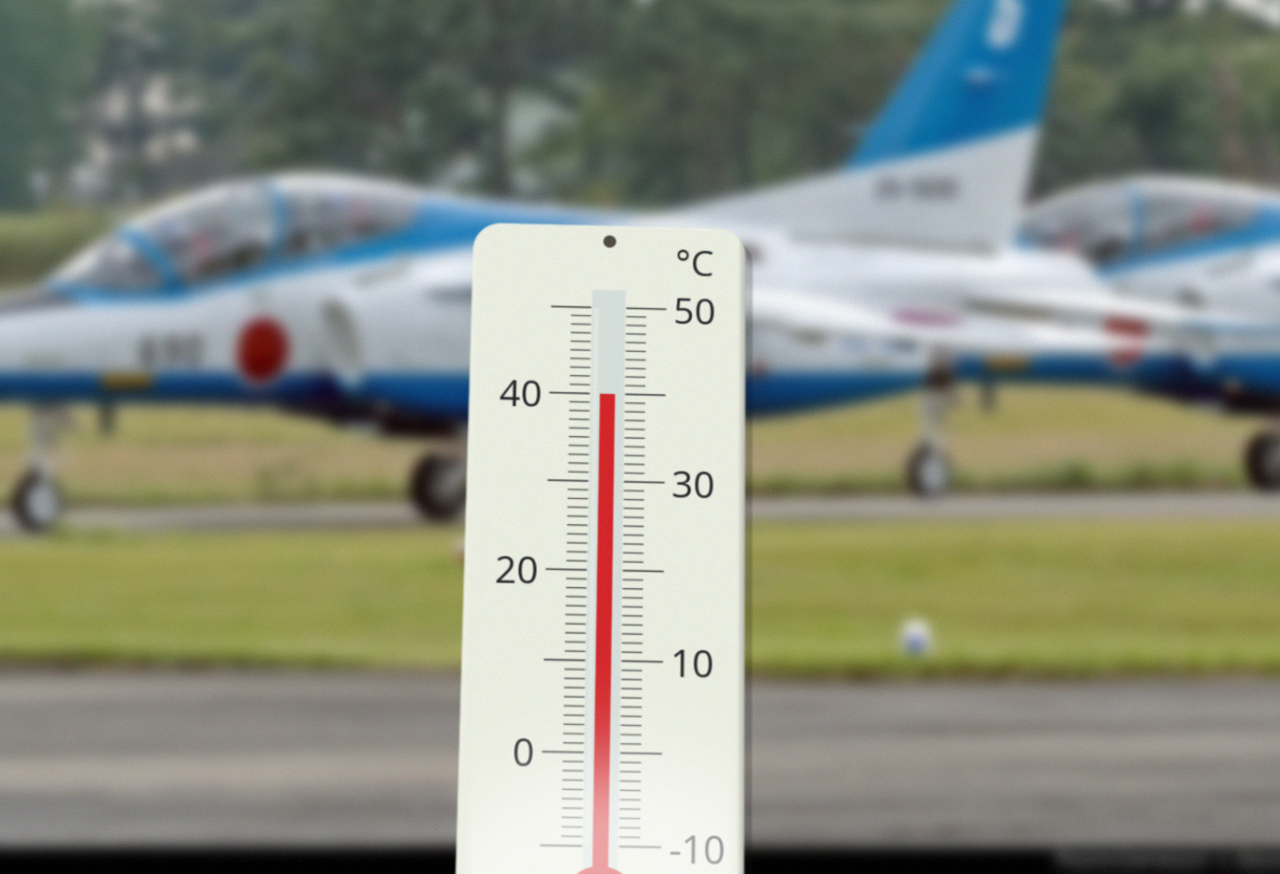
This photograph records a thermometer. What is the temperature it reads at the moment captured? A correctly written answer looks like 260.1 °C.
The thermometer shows 40 °C
